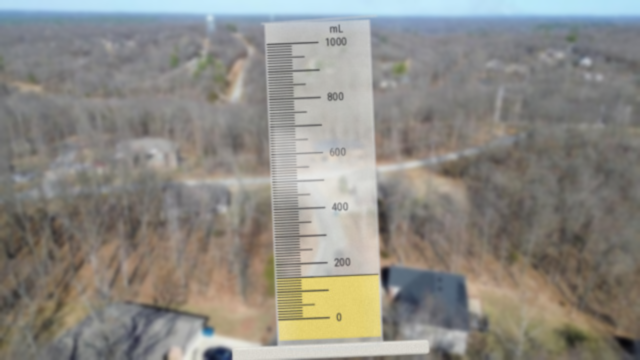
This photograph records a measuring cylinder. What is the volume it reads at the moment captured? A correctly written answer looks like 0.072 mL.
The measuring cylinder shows 150 mL
